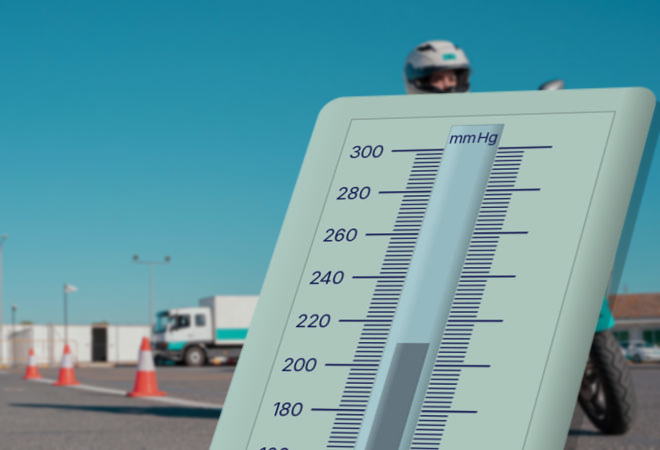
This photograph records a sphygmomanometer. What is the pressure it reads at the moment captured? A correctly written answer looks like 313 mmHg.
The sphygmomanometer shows 210 mmHg
